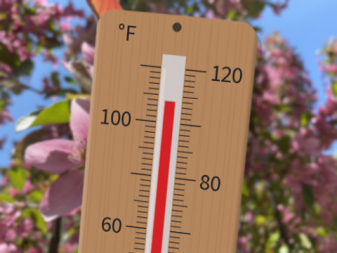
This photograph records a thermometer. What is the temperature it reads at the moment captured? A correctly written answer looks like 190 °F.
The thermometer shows 108 °F
